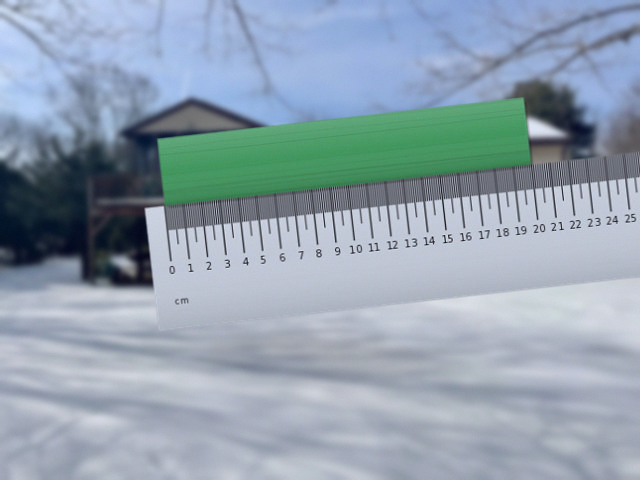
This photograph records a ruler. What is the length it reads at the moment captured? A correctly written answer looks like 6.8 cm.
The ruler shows 20 cm
